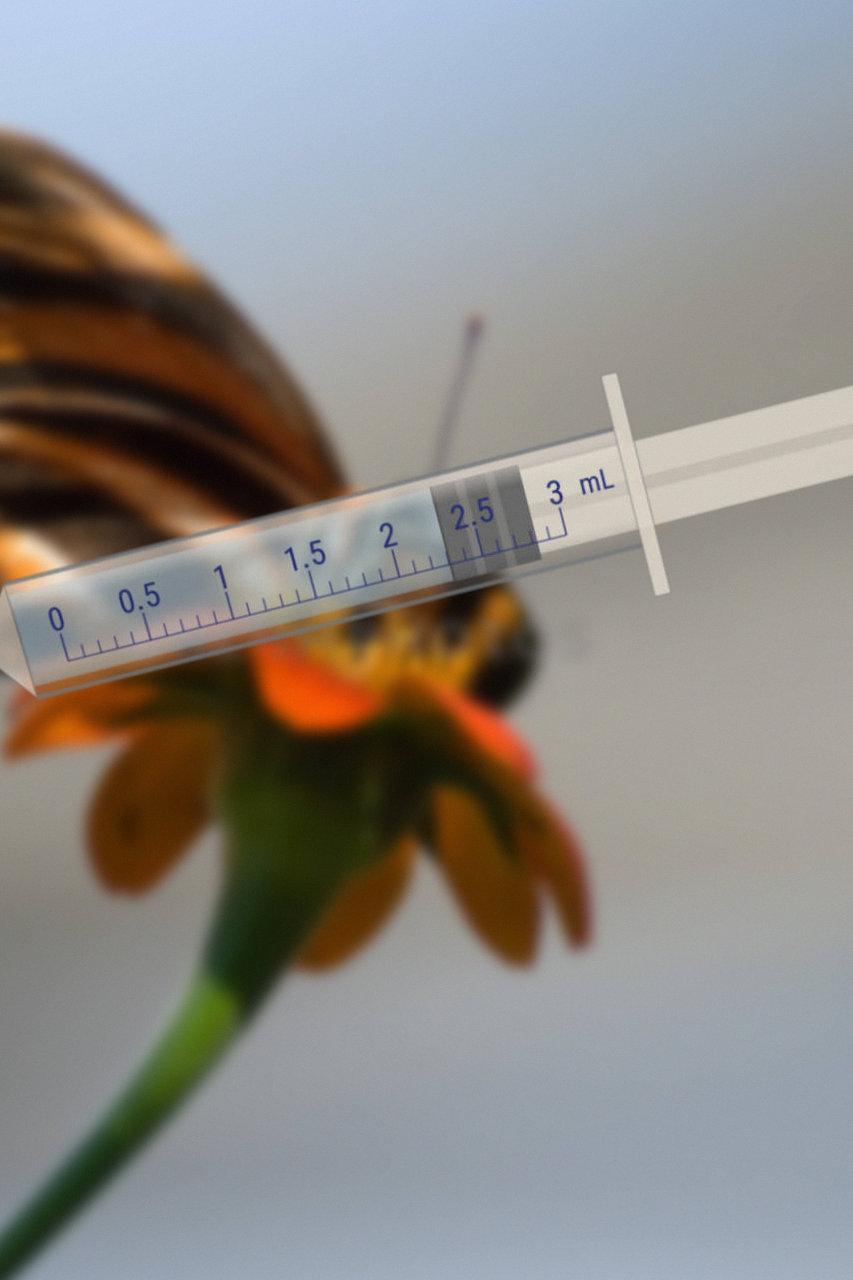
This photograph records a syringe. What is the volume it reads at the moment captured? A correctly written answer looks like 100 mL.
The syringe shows 2.3 mL
